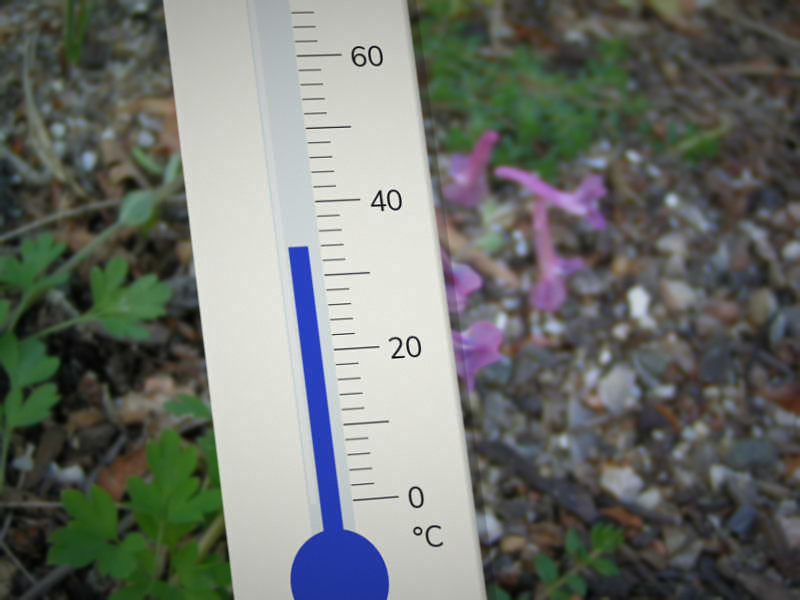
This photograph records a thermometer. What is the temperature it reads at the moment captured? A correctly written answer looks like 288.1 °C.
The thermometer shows 34 °C
